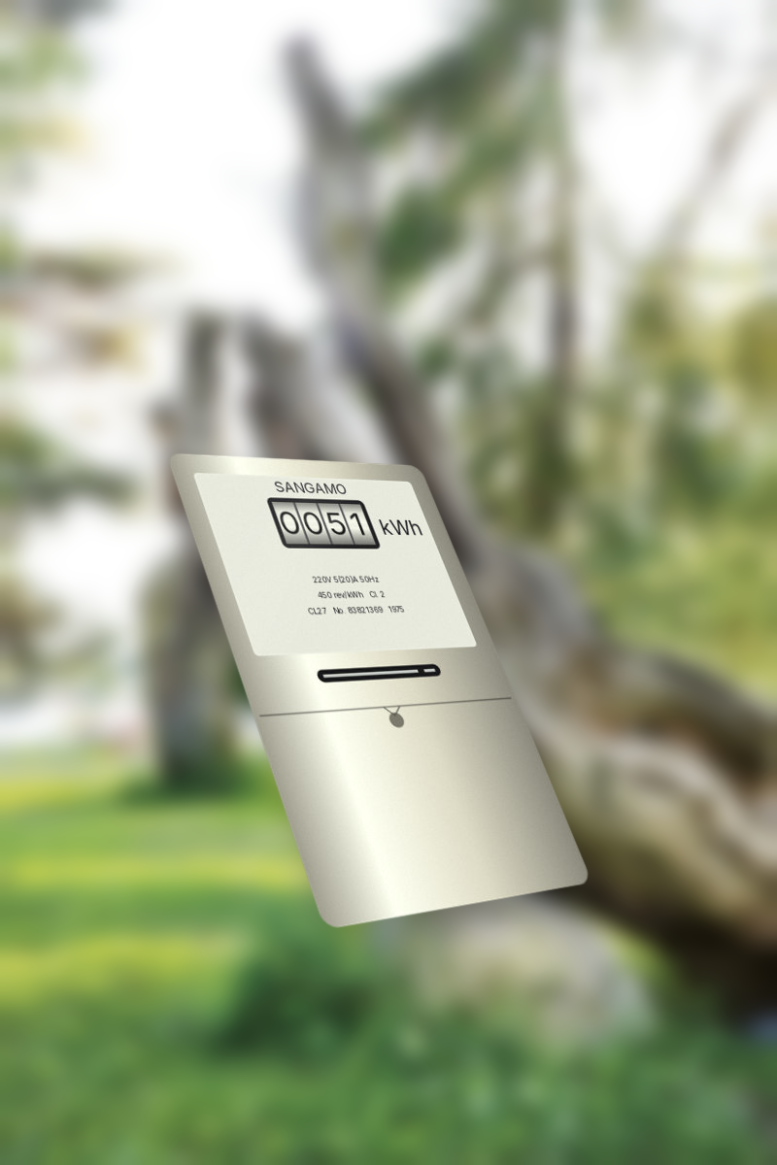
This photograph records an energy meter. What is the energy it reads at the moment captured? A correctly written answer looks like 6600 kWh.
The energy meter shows 51 kWh
